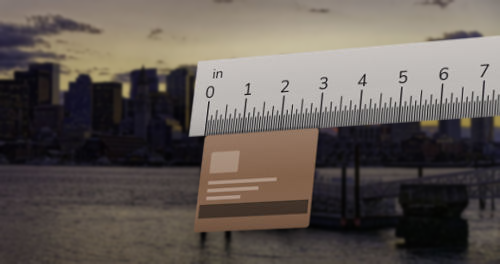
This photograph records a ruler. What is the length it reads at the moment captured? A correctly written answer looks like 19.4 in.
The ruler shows 3 in
